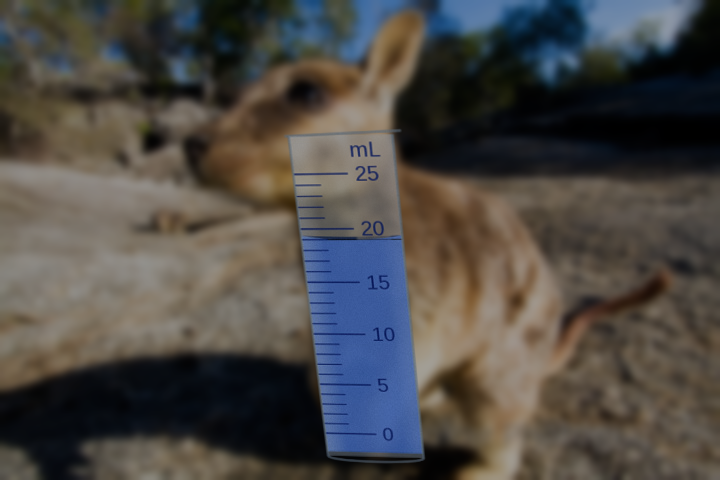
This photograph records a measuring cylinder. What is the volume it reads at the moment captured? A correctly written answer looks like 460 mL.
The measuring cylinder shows 19 mL
